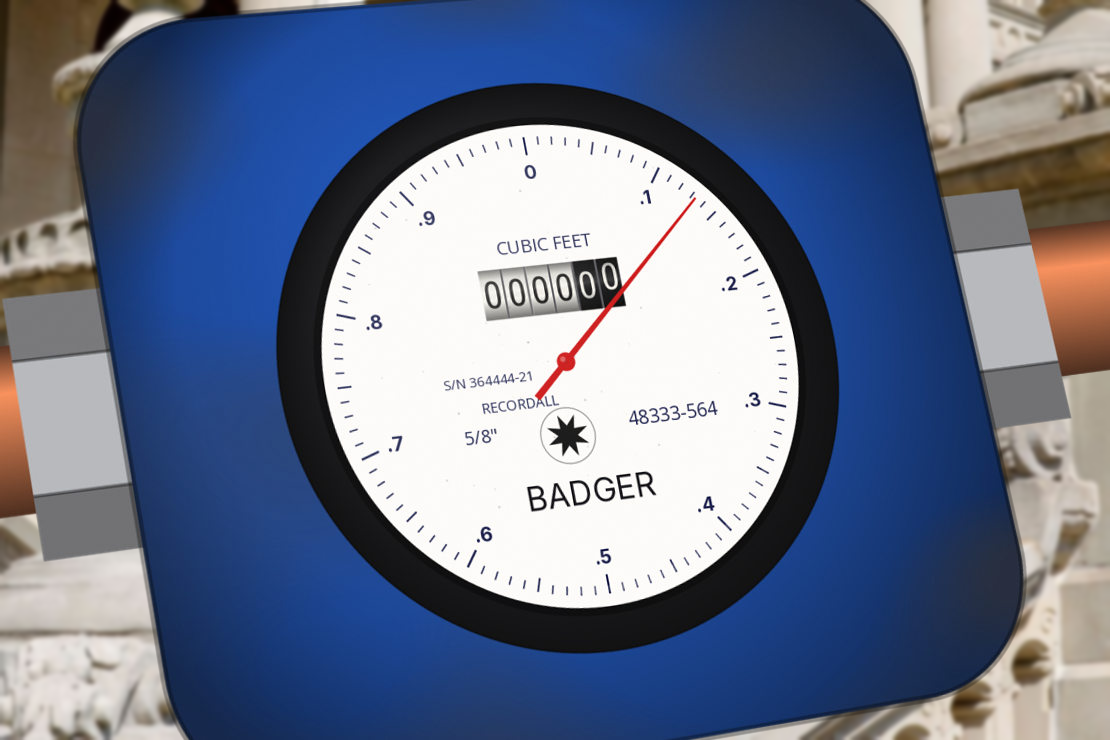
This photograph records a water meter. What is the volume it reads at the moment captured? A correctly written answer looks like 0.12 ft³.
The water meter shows 0.13 ft³
